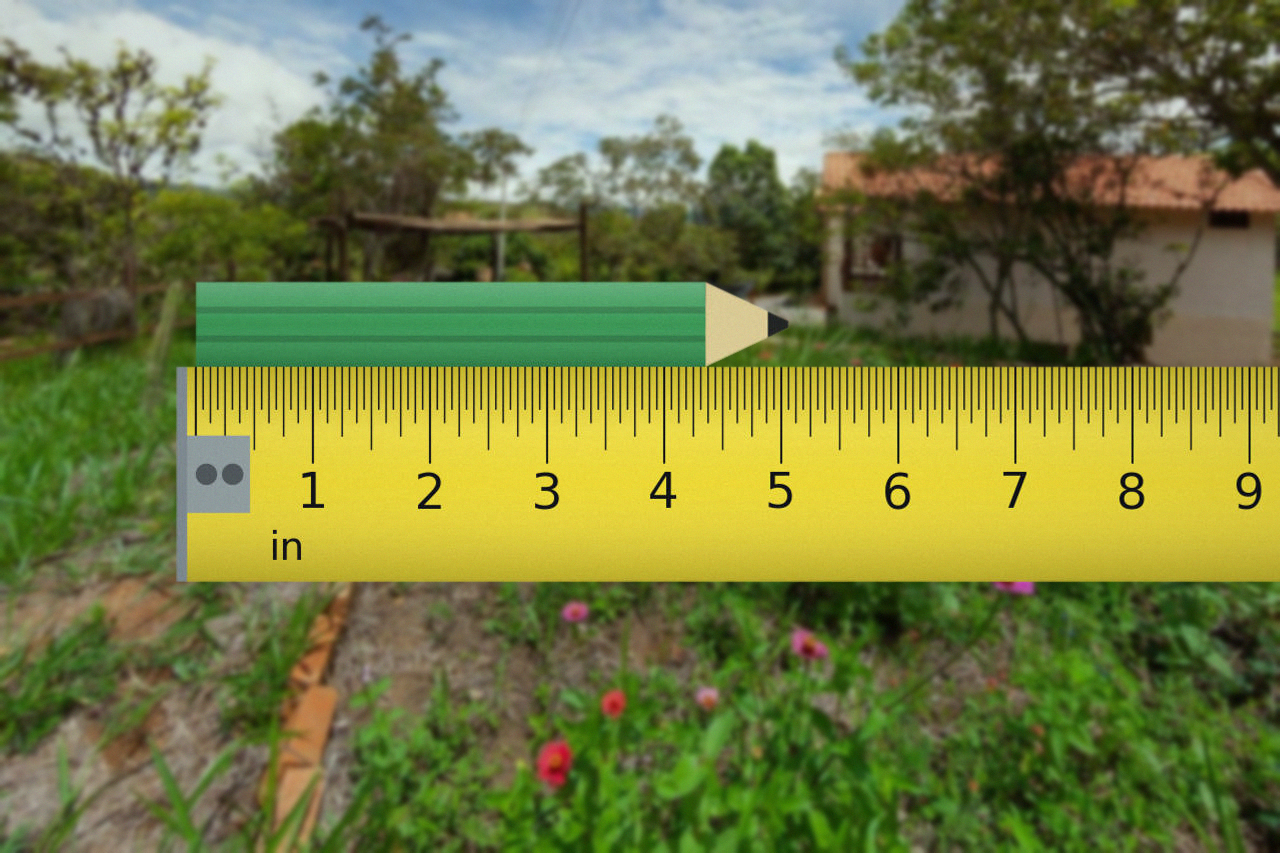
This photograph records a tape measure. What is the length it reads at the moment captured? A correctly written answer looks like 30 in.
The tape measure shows 5.0625 in
